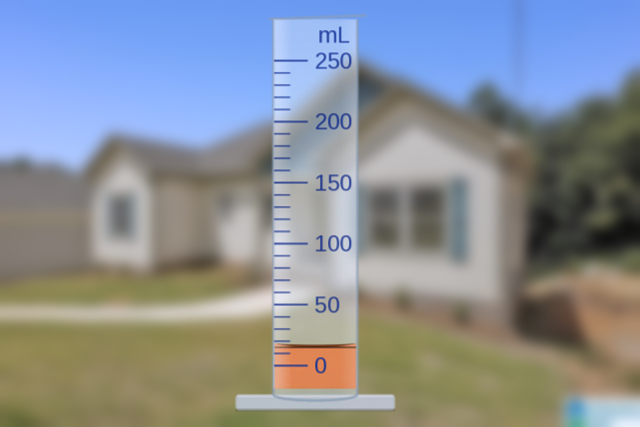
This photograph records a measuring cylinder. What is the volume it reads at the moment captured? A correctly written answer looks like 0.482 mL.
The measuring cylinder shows 15 mL
